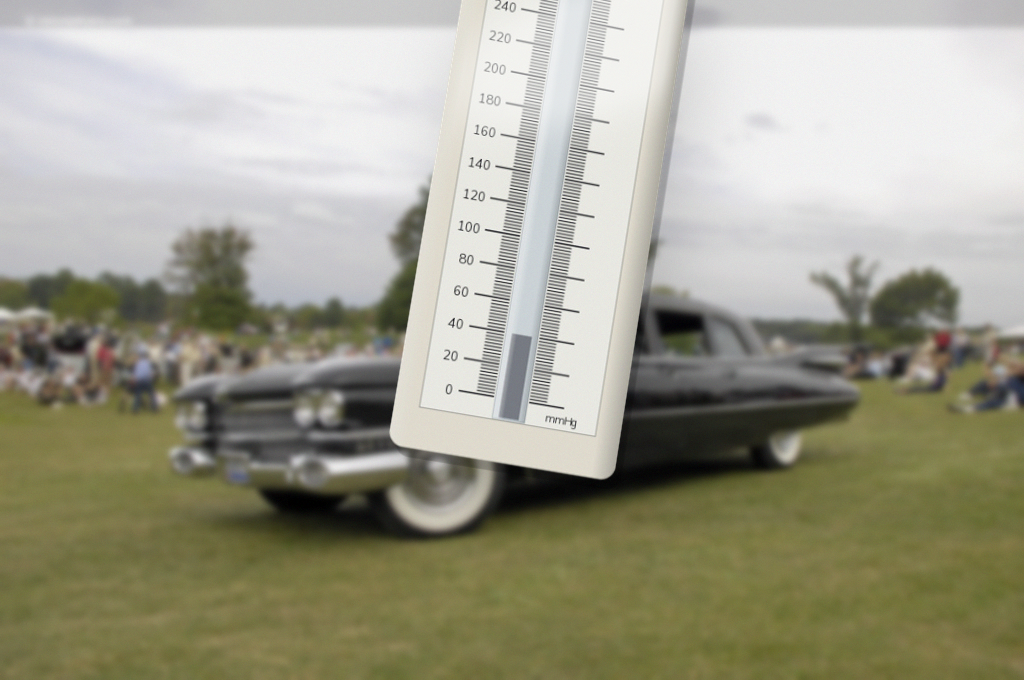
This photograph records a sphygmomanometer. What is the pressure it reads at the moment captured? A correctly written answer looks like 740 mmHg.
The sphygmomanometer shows 40 mmHg
